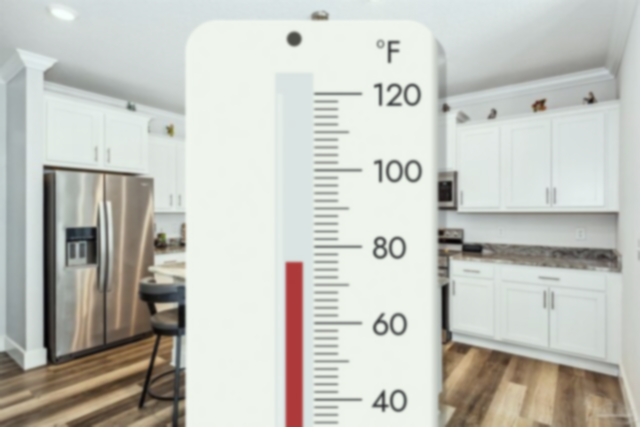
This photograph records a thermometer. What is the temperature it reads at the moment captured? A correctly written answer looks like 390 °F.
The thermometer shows 76 °F
